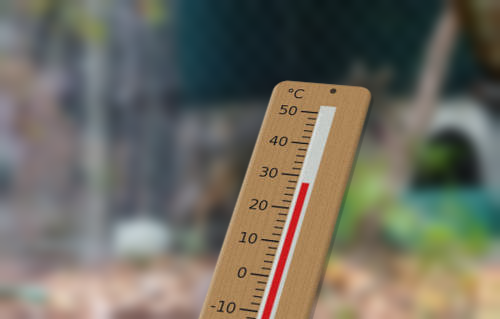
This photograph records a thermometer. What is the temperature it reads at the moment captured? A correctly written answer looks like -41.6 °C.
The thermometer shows 28 °C
